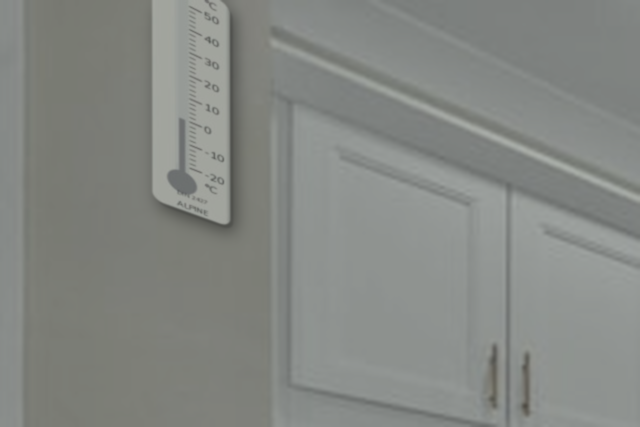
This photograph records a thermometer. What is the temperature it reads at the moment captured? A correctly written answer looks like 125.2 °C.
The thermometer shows 0 °C
